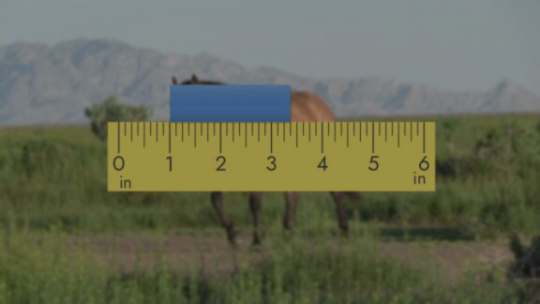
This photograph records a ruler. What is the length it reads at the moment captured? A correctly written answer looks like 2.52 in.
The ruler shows 2.375 in
